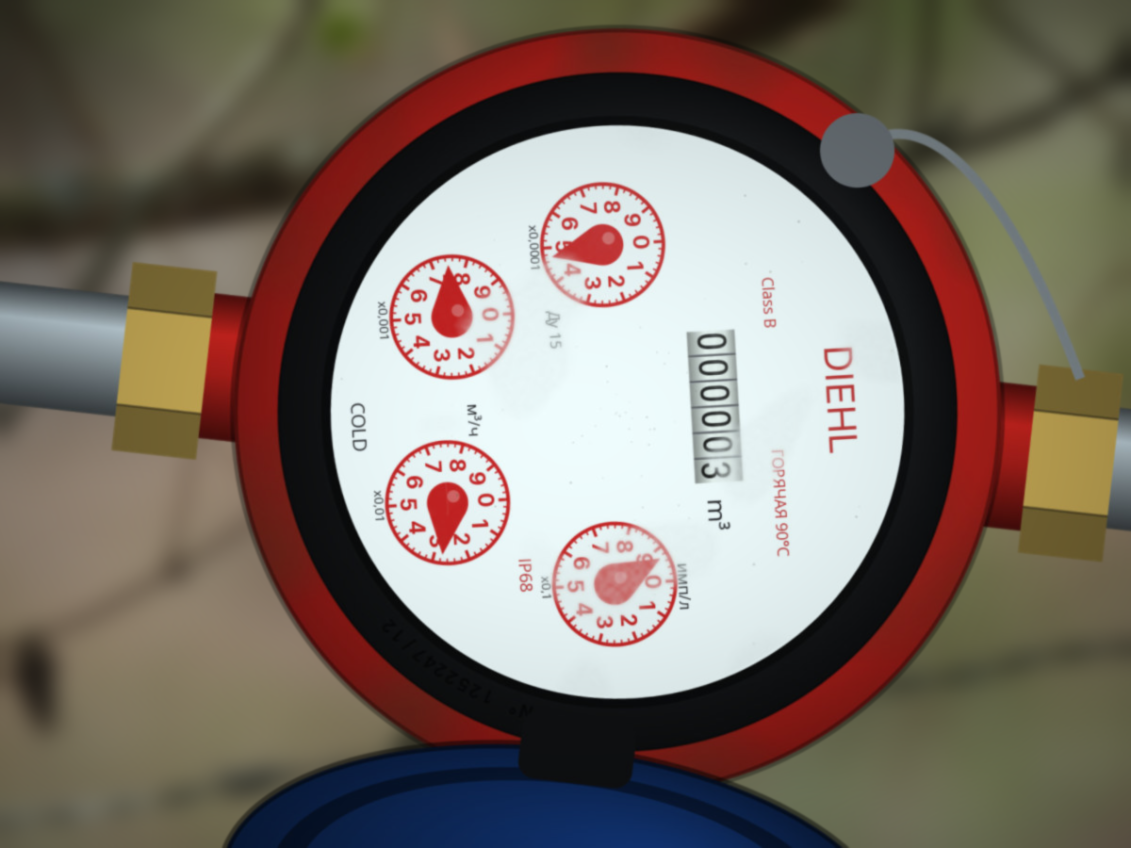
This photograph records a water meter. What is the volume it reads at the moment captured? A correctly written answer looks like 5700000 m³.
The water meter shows 2.9274 m³
